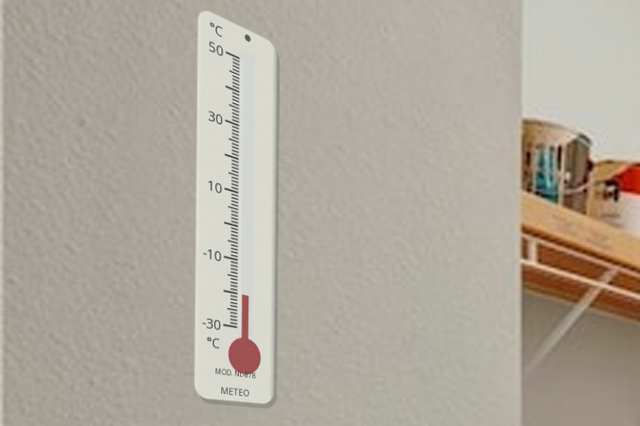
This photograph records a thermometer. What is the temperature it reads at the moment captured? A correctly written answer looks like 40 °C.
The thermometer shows -20 °C
